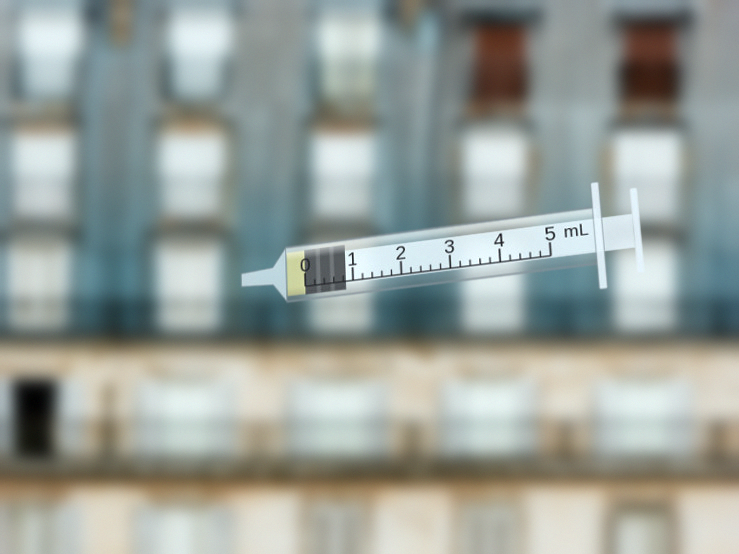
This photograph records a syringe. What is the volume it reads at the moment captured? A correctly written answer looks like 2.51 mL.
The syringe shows 0 mL
